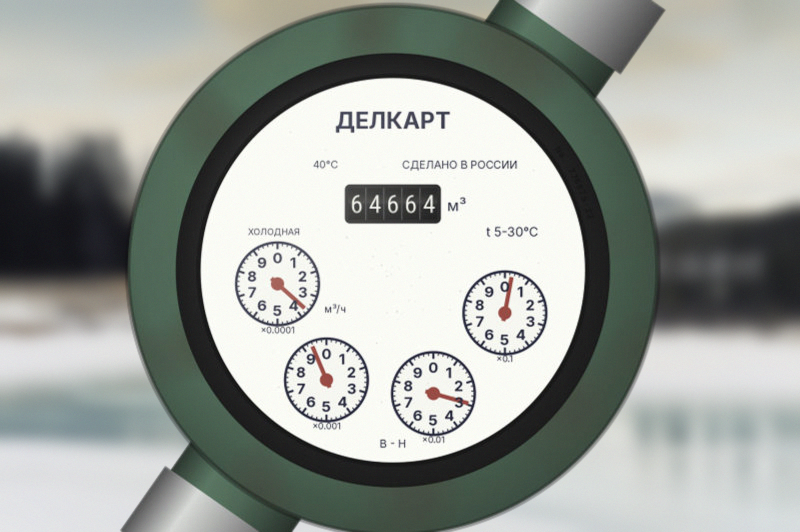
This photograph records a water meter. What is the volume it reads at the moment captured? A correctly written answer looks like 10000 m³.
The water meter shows 64664.0293 m³
